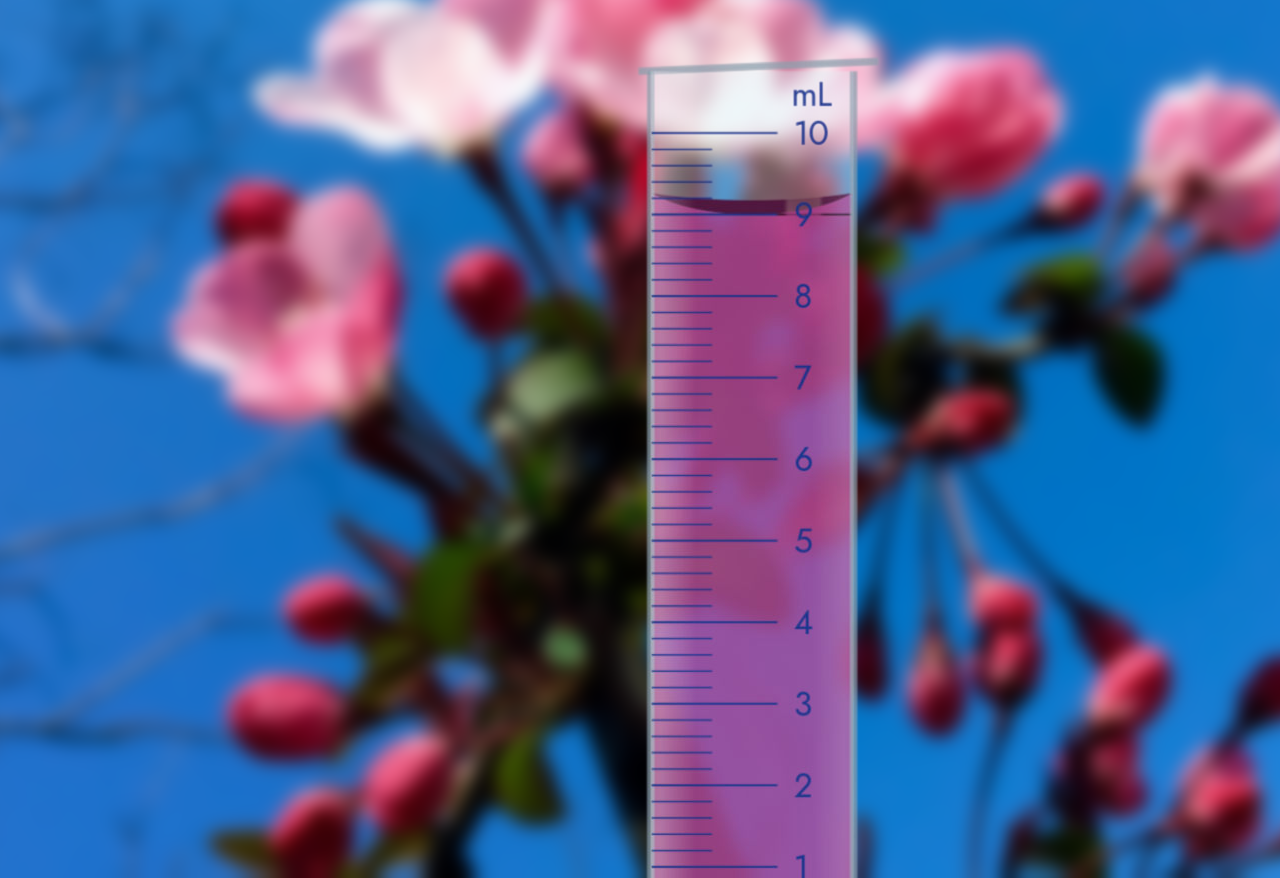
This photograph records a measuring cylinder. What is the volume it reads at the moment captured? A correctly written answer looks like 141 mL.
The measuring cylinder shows 9 mL
